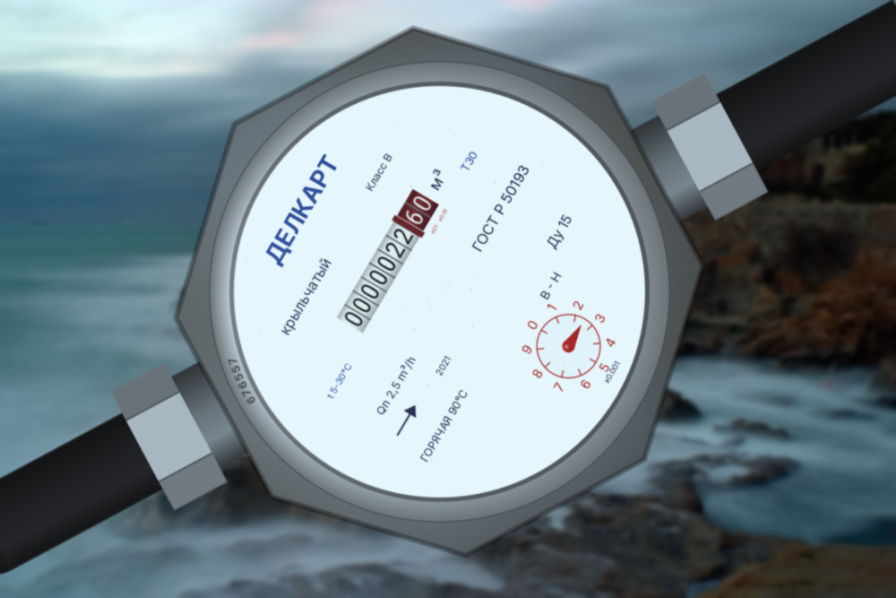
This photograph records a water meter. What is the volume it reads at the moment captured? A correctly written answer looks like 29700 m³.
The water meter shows 22.602 m³
